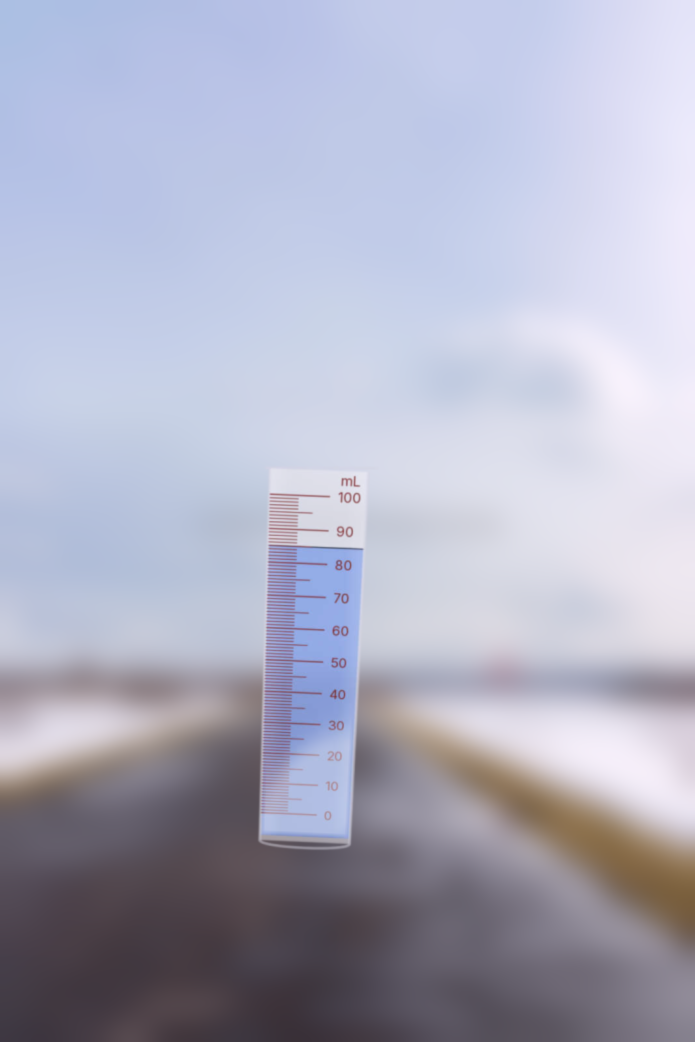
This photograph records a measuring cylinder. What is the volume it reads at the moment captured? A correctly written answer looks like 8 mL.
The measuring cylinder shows 85 mL
